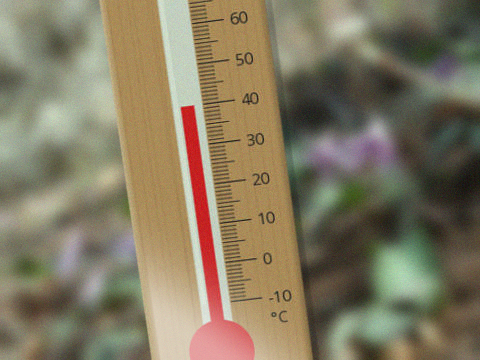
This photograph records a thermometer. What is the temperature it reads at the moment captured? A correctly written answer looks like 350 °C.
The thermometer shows 40 °C
